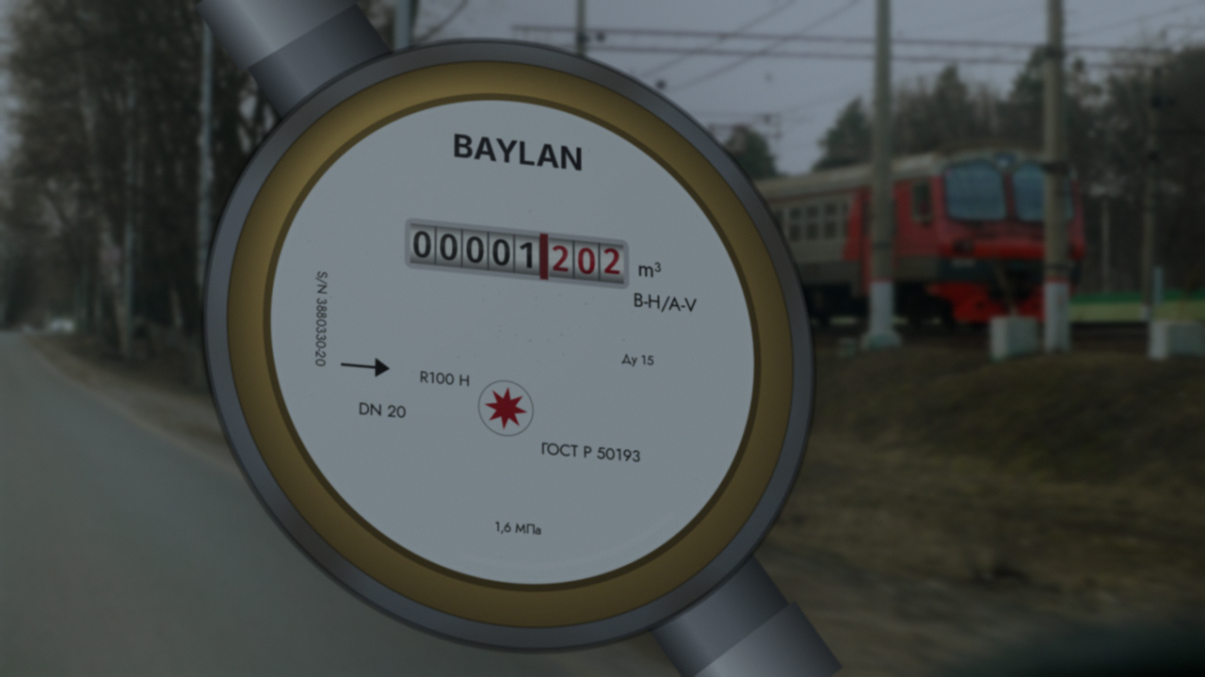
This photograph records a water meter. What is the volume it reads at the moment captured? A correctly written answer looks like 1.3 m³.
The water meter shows 1.202 m³
